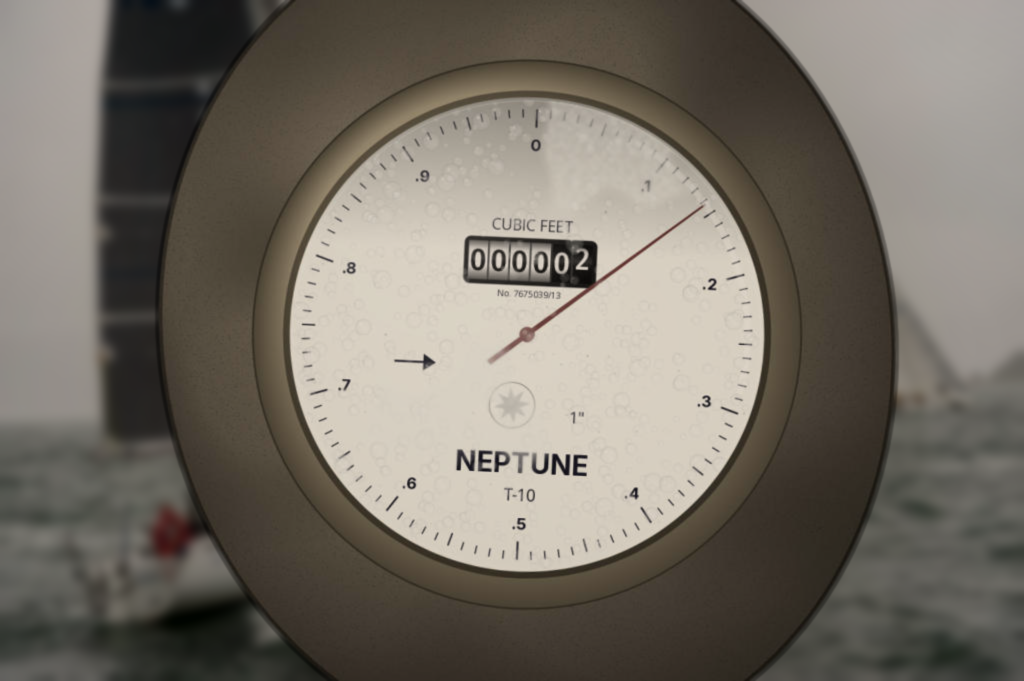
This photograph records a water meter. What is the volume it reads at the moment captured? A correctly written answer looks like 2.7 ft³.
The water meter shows 2.14 ft³
